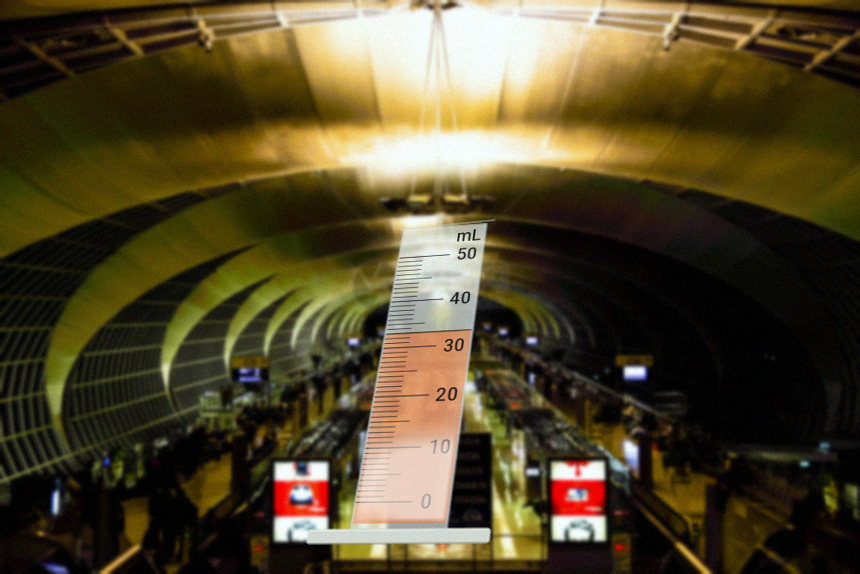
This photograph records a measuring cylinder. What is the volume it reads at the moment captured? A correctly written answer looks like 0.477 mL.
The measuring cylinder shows 33 mL
